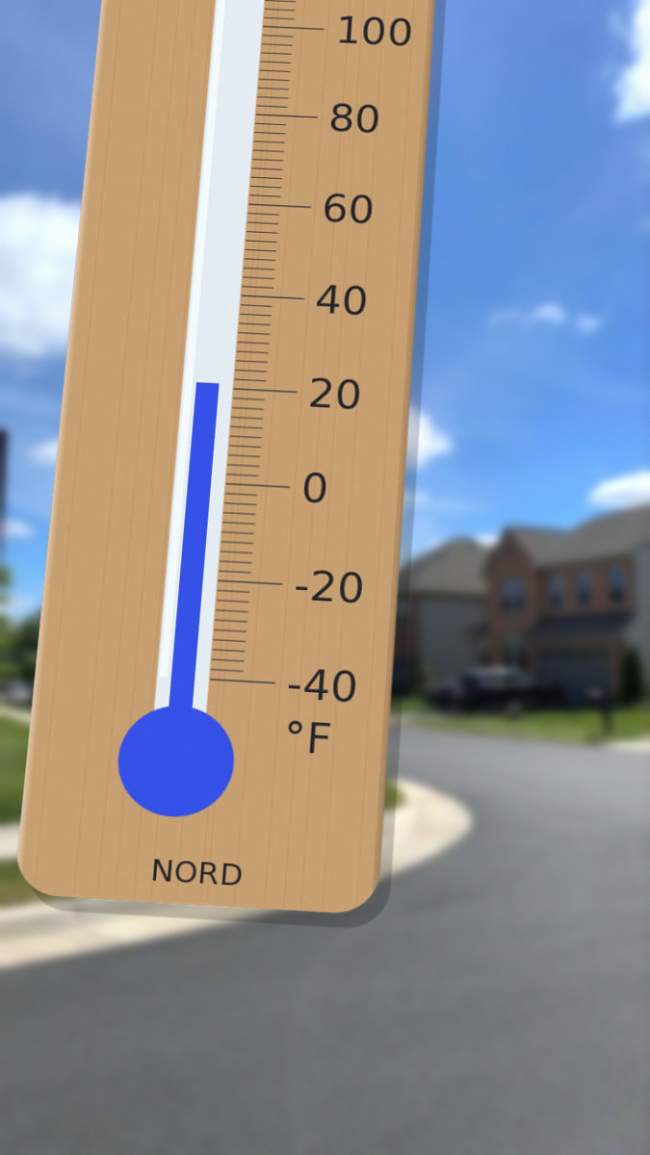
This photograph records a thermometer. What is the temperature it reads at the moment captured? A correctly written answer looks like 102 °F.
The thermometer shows 21 °F
